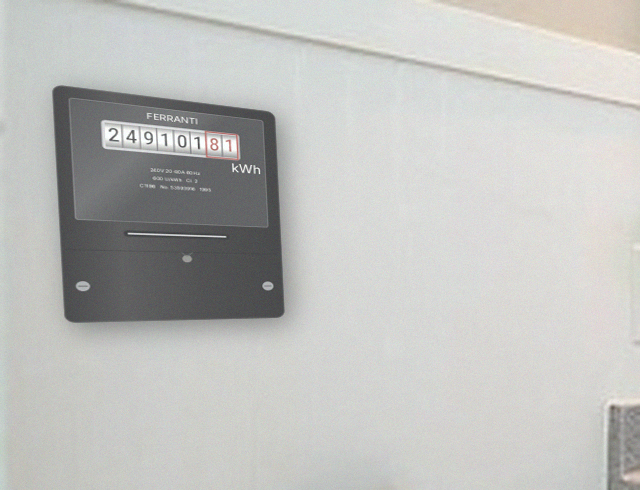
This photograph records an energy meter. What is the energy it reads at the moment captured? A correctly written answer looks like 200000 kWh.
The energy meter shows 249101.81 kWh
